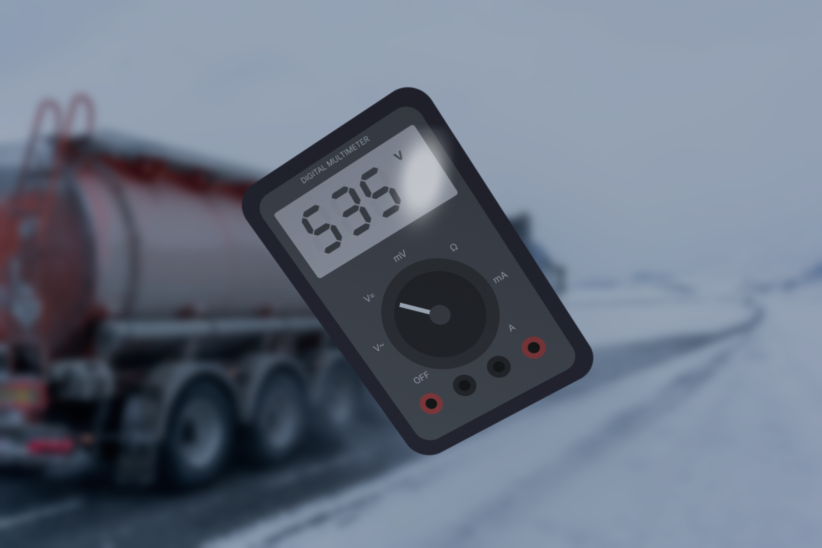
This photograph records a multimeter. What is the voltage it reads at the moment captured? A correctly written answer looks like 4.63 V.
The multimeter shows 535 V
